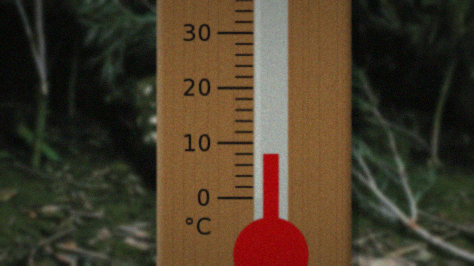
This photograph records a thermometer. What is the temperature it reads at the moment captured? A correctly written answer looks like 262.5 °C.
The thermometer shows 8 °C
